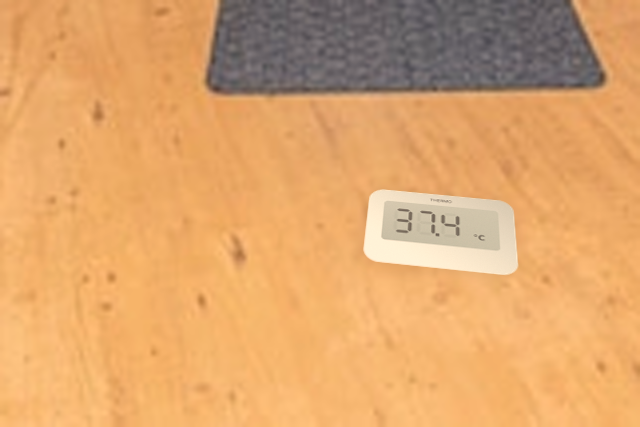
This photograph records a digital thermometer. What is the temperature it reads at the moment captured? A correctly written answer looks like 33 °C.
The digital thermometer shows 37.4 °C
